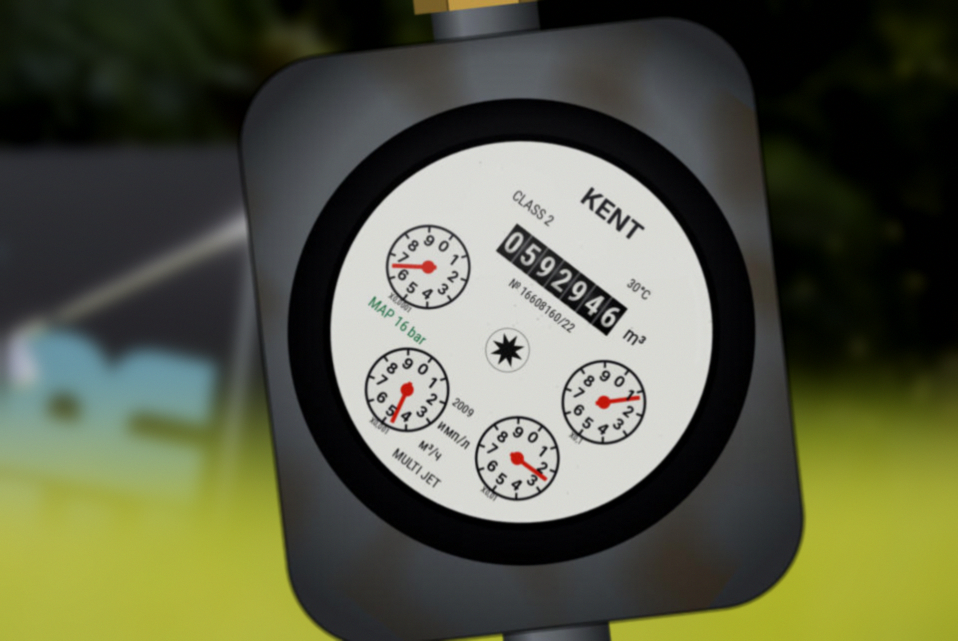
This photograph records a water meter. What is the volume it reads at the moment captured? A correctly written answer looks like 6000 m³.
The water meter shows 592946.1246 m³
